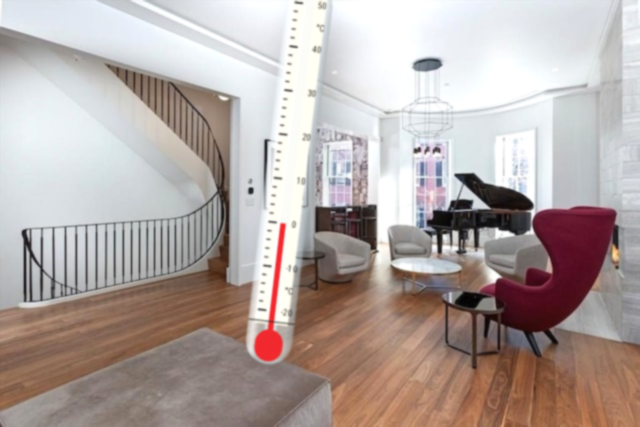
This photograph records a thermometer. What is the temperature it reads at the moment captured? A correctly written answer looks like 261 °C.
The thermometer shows 0 °C
